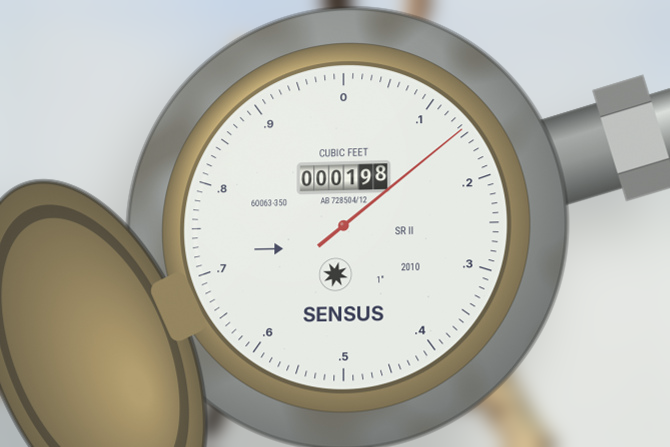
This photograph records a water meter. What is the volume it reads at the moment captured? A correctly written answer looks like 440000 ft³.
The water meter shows 198.14 ft³
